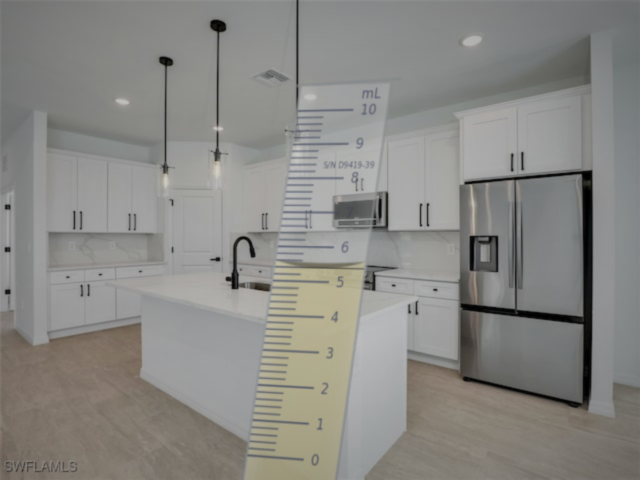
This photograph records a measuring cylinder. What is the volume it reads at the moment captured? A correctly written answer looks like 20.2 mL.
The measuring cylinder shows 5.4 mL
